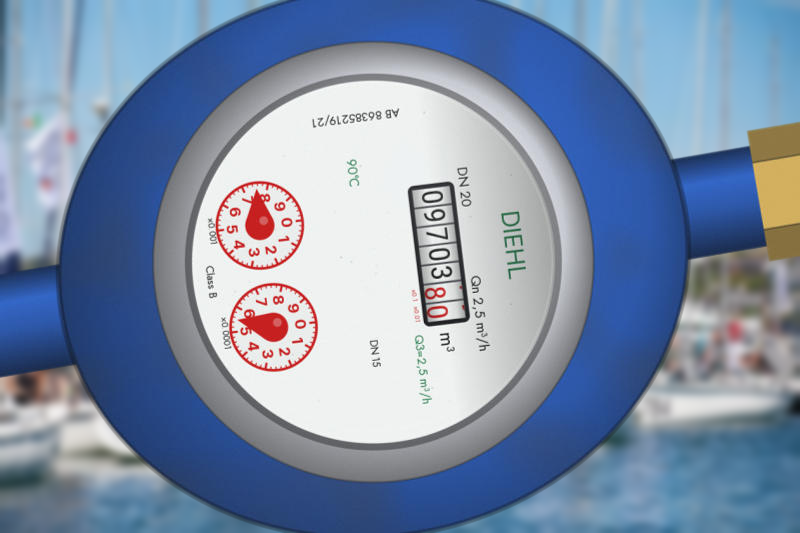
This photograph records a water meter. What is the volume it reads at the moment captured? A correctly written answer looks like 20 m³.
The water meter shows 9703.7975 m³
